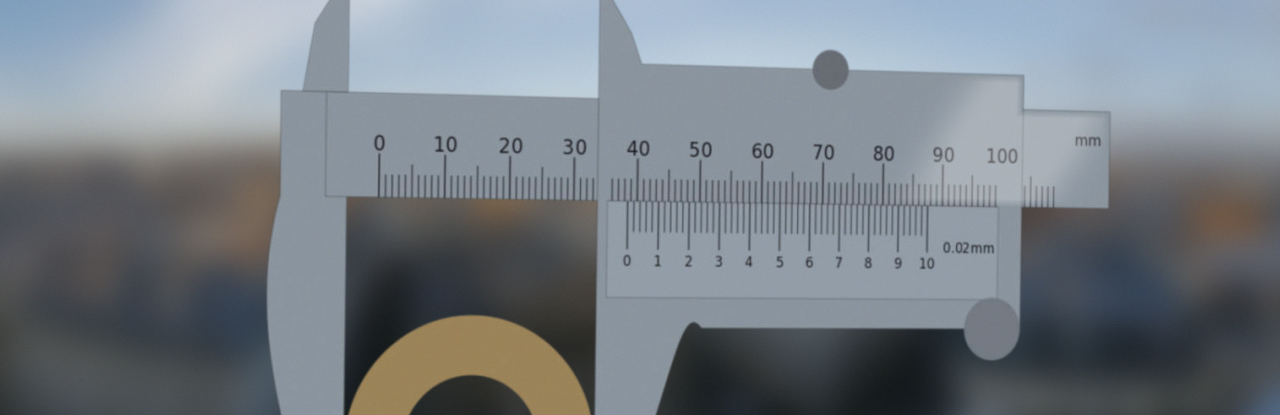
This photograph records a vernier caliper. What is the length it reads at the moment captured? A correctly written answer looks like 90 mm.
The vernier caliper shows 38.5 mm
